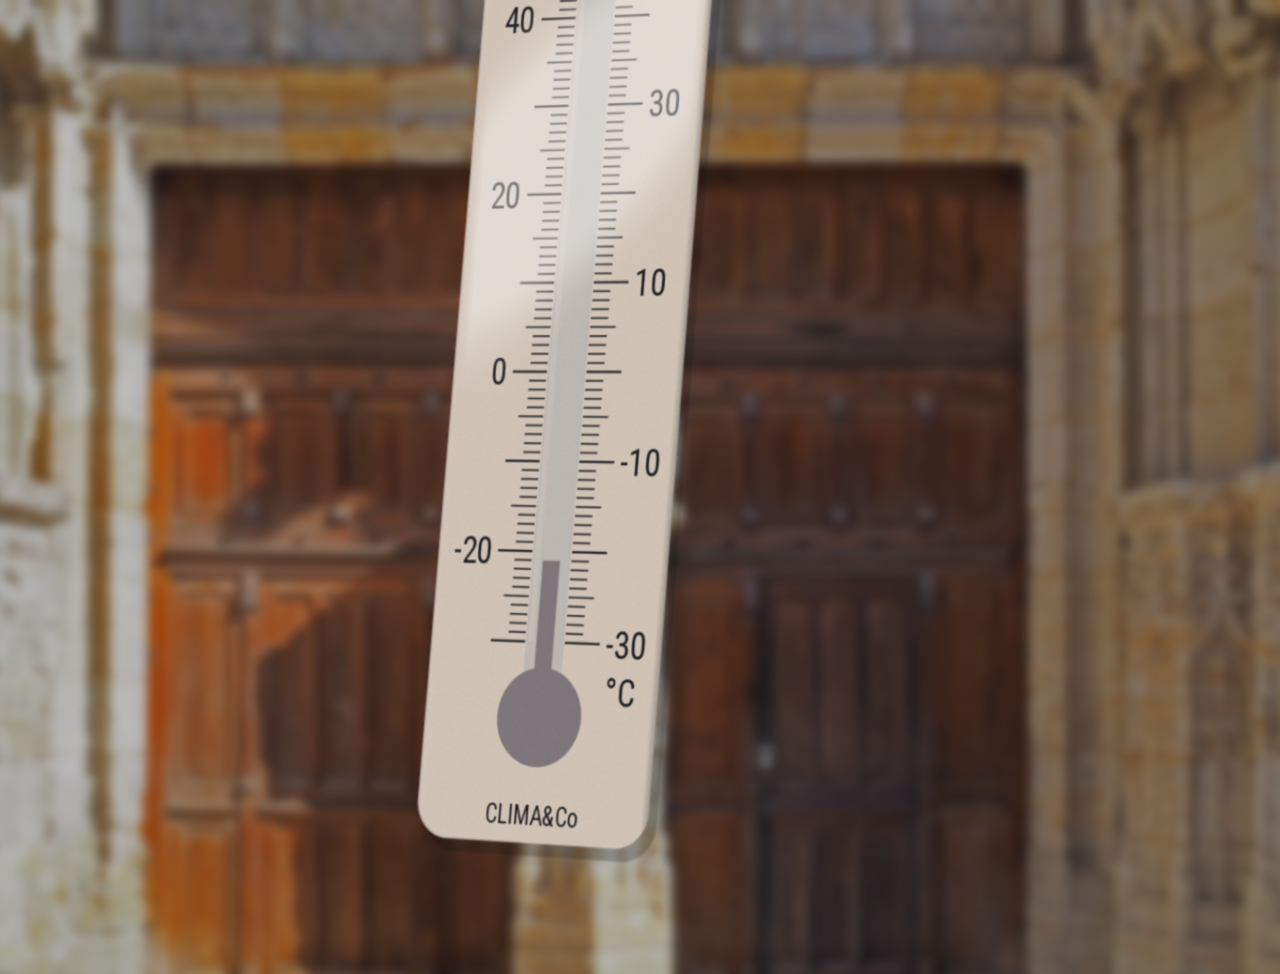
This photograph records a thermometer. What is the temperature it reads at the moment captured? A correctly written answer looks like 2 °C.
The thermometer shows -21 °C
